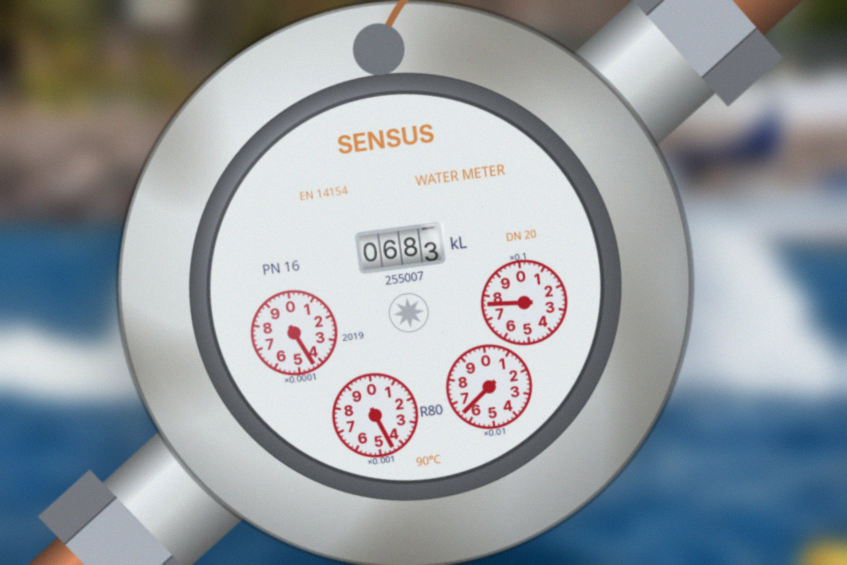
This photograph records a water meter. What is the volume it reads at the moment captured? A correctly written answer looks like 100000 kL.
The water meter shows 682.7644 kL
